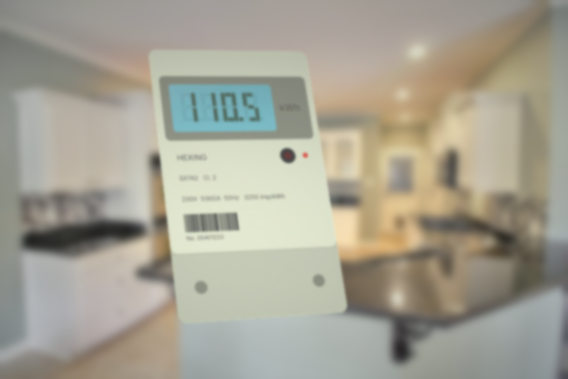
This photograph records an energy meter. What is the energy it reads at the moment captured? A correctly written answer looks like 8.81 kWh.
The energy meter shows 110.5 kWh
